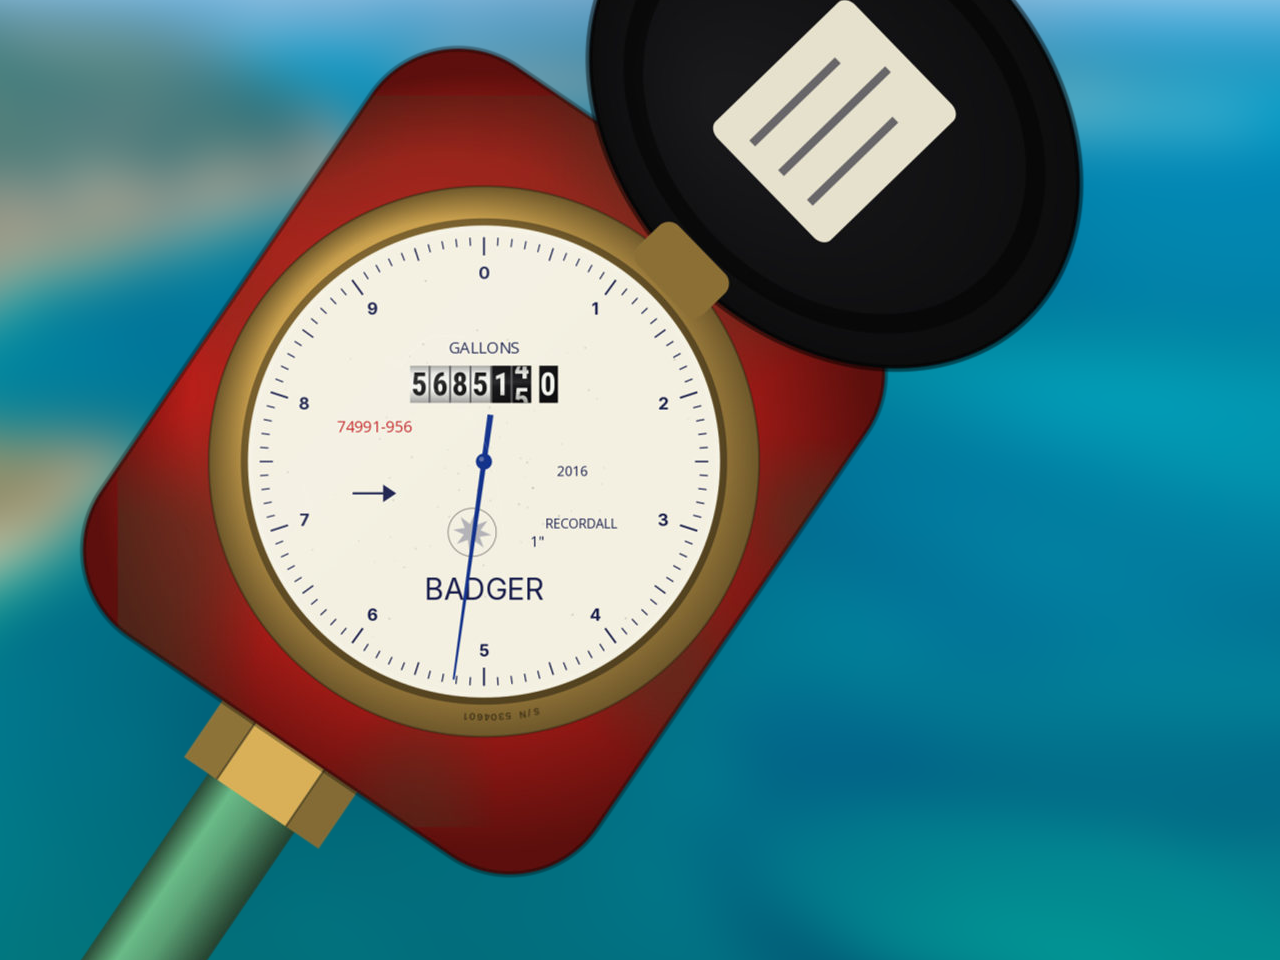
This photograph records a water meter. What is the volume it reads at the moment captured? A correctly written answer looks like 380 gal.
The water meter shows 5685145.2 gal
